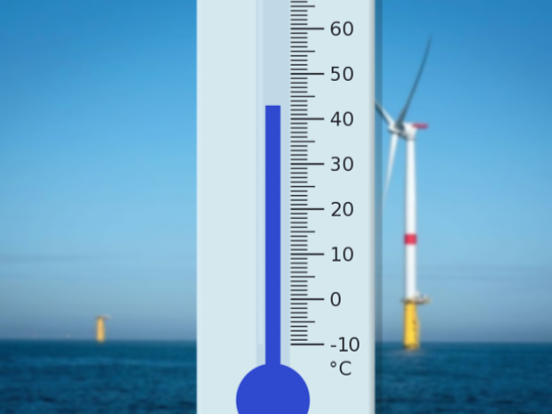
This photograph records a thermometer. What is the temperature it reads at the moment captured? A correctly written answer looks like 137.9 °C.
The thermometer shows 43 °C
